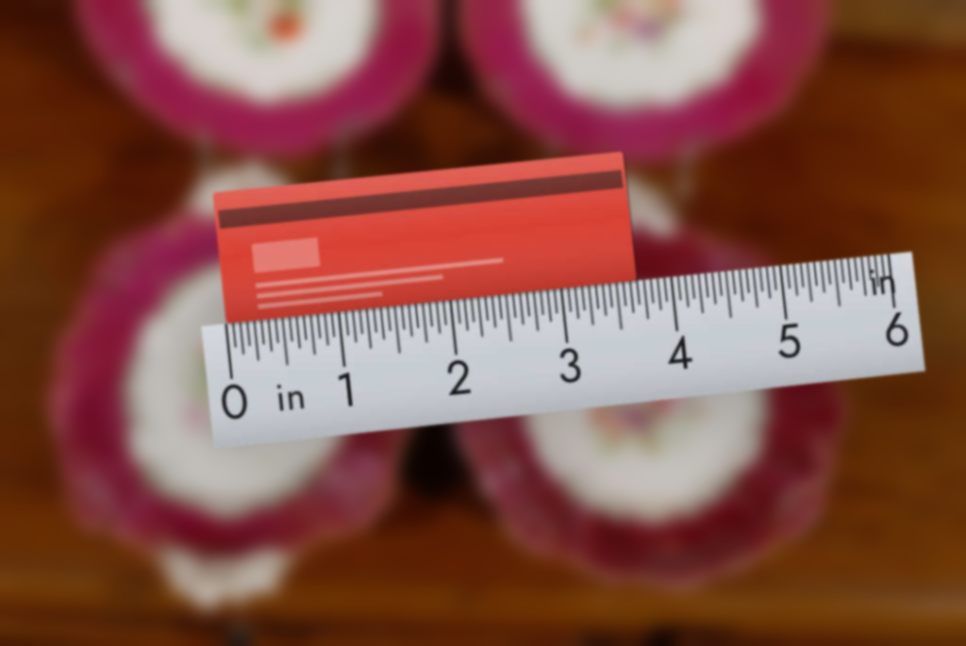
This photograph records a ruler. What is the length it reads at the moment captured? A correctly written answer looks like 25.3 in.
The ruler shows 3.6875 in
